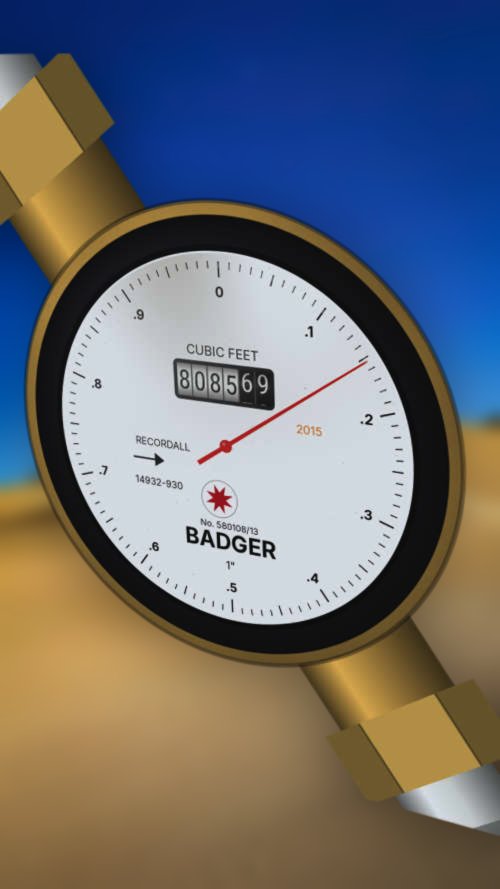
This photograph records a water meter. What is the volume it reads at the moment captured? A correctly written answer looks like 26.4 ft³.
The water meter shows 808569.15 ft³
